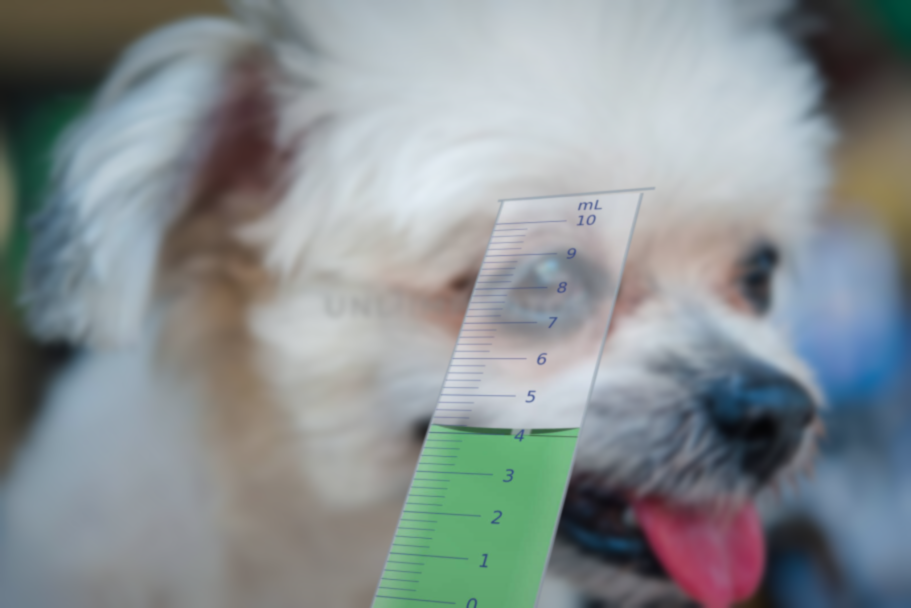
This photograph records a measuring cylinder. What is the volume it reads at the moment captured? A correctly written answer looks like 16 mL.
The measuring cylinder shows 4 mL
